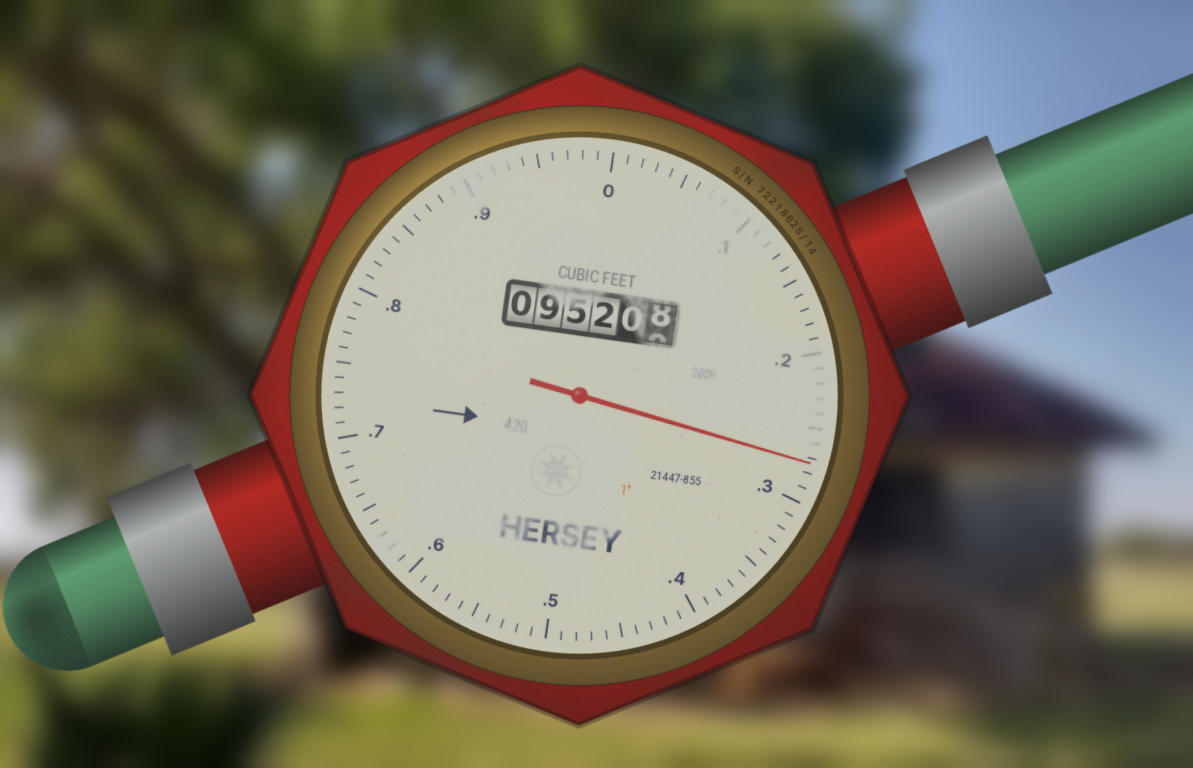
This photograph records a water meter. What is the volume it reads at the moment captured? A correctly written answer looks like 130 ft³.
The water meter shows 95208.27 ft³
